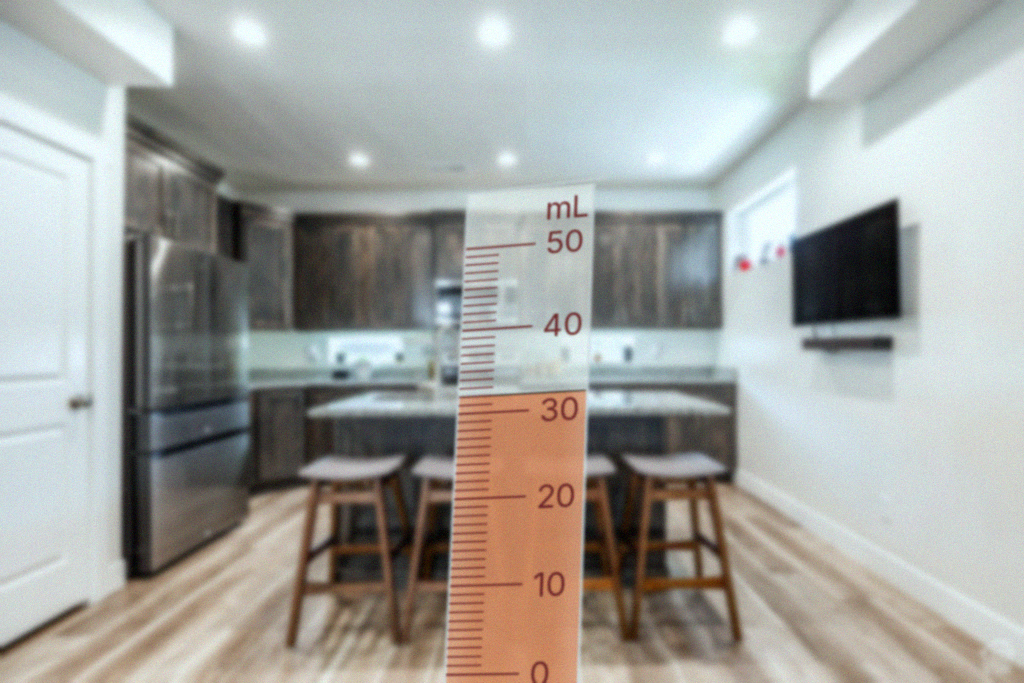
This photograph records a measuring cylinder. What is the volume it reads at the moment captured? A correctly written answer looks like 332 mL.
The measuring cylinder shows 32 mL
